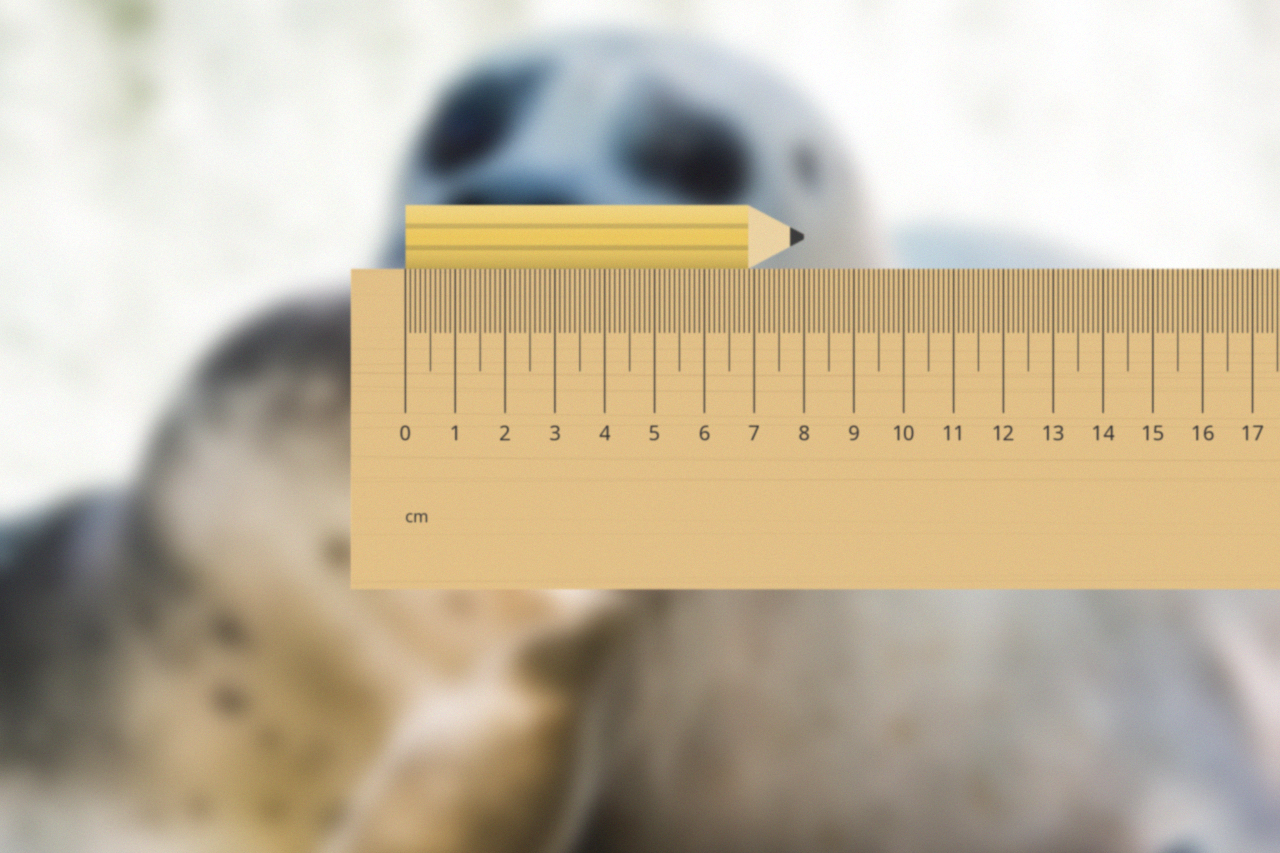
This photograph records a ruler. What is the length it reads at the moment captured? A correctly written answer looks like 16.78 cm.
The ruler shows 8 cm
